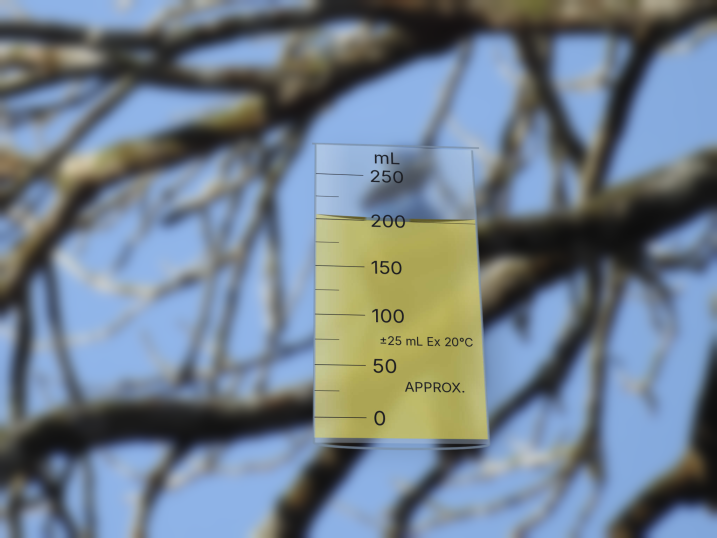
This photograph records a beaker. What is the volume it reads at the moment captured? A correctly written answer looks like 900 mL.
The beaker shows 200 mL
